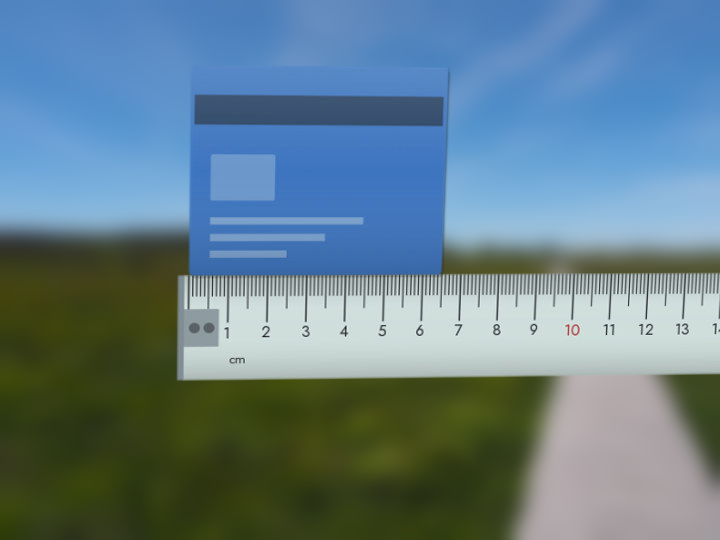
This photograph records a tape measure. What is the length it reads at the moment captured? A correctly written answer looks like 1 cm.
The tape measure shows 6.5 cm
